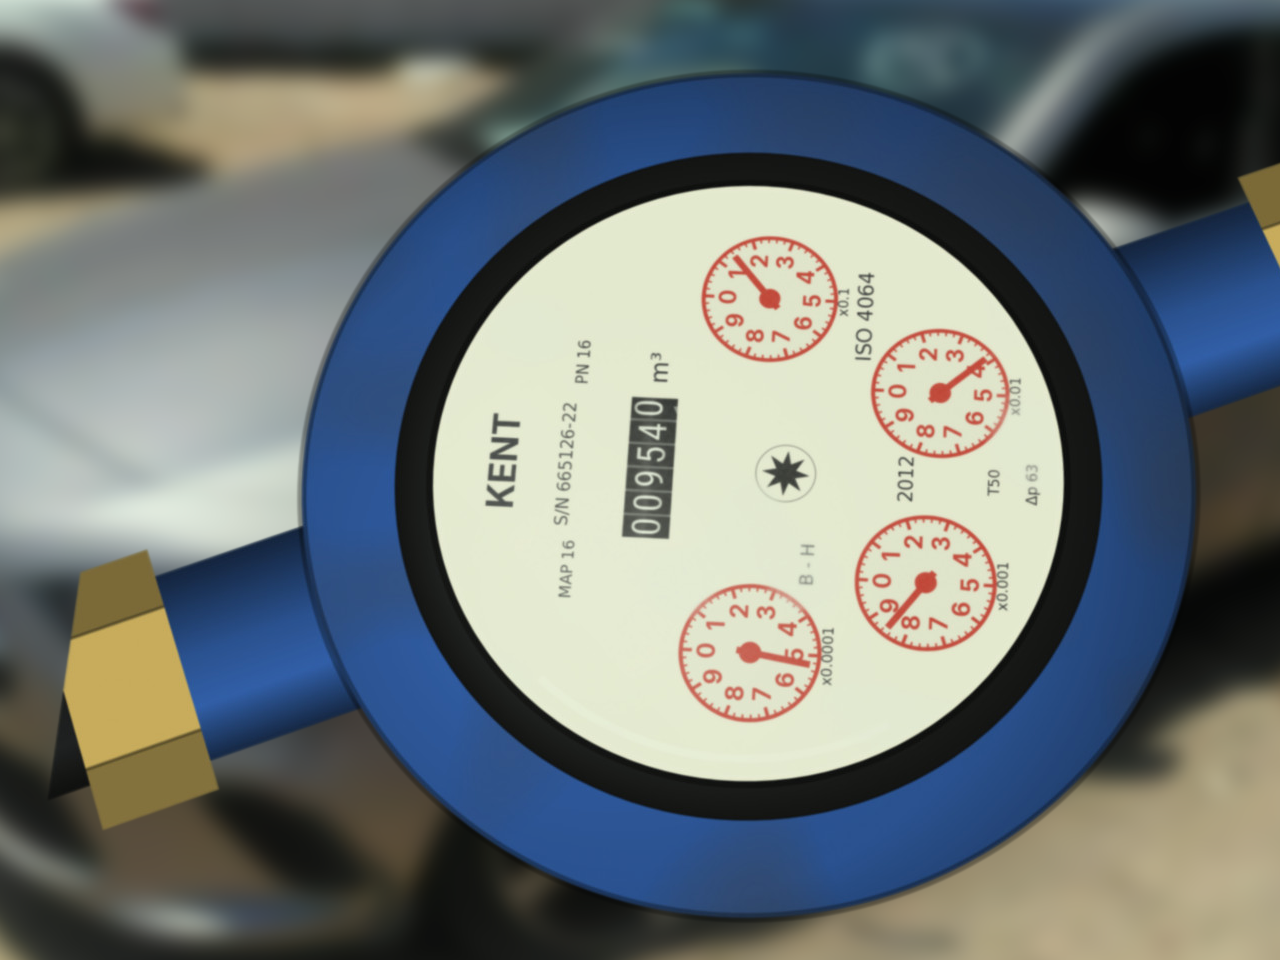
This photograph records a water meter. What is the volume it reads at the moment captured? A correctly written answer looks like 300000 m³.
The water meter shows 9540.1385 m³
